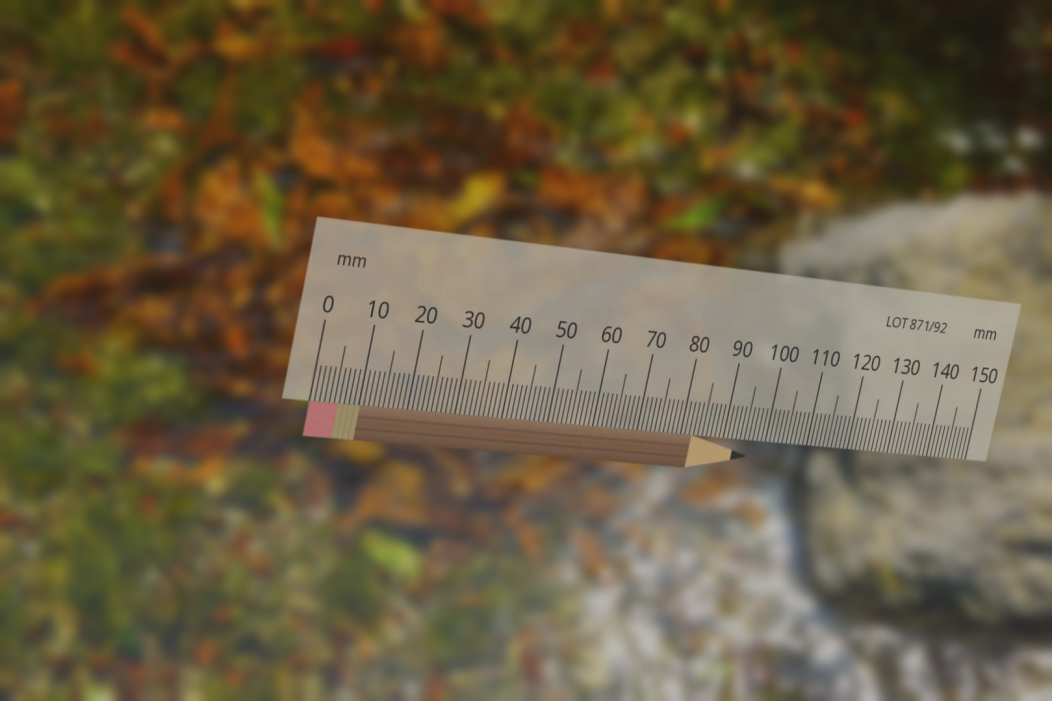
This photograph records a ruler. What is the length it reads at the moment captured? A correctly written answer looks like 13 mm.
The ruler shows 96 mm
